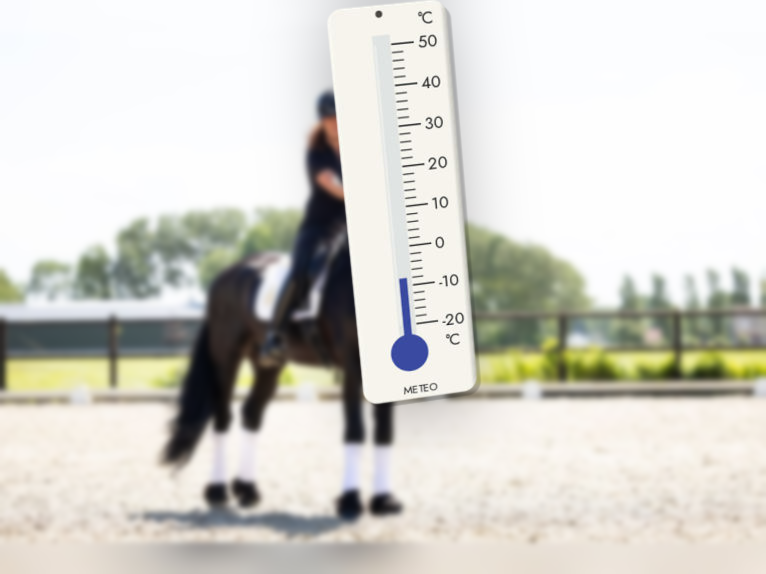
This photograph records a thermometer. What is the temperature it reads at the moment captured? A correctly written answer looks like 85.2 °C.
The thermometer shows -8 °C
